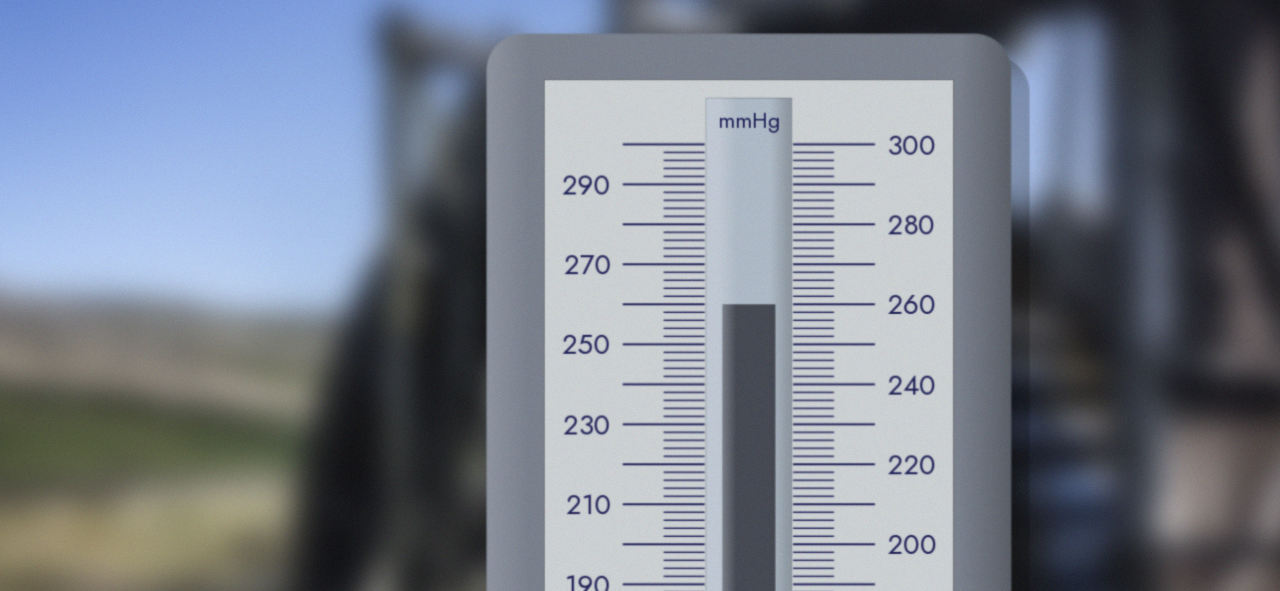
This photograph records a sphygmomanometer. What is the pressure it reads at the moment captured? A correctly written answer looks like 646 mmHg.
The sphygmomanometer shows 260 mmHg
